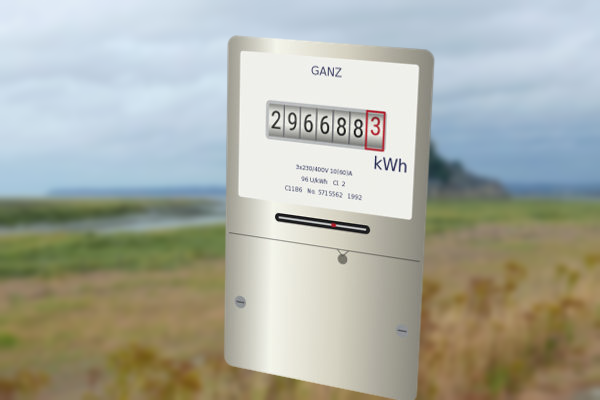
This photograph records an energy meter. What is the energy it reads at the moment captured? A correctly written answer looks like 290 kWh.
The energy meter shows 296688.3 kWh
